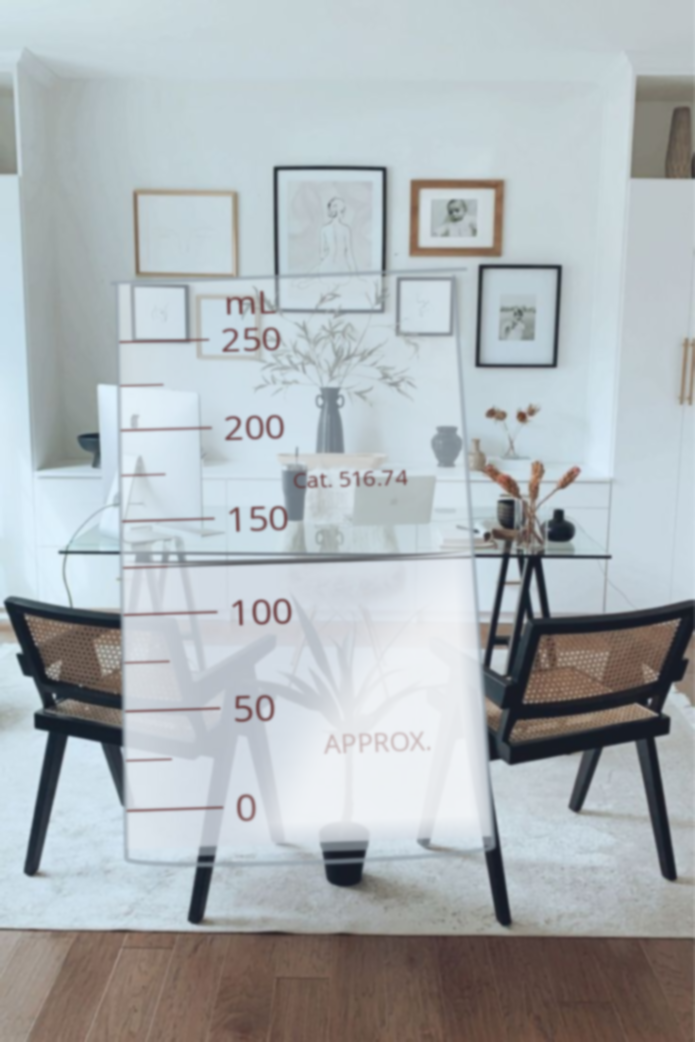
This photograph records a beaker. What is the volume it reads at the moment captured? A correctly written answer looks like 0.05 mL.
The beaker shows 125 mL
